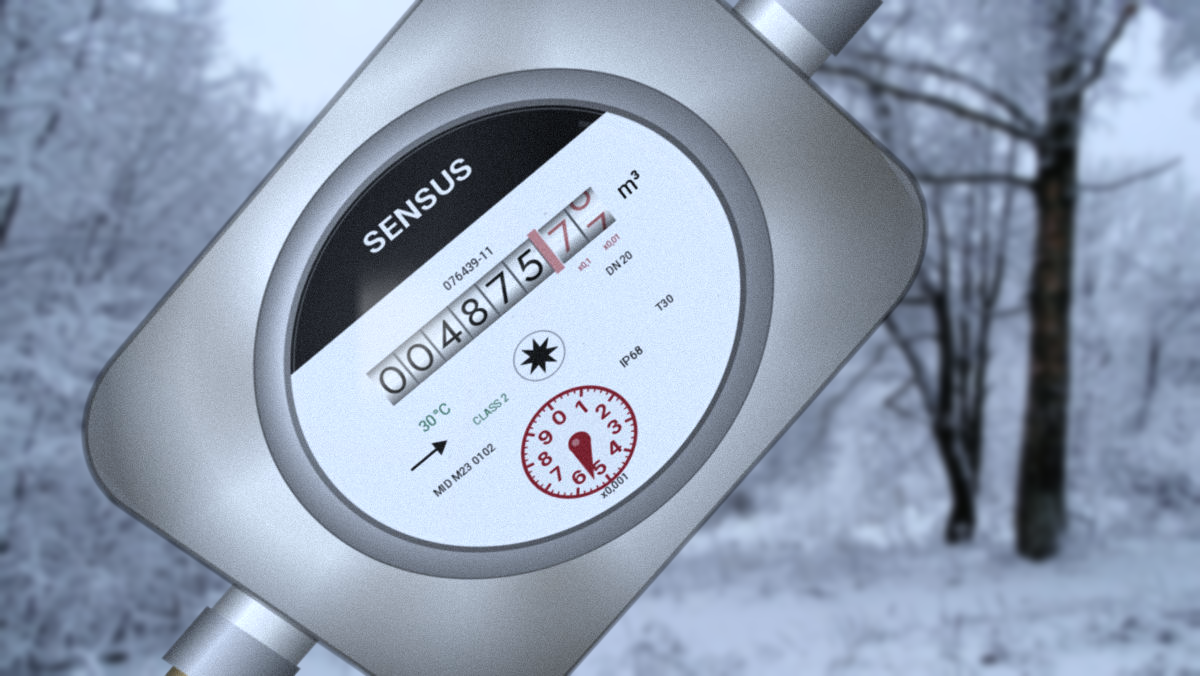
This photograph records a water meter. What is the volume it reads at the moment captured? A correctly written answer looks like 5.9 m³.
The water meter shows 4875.765 m³
